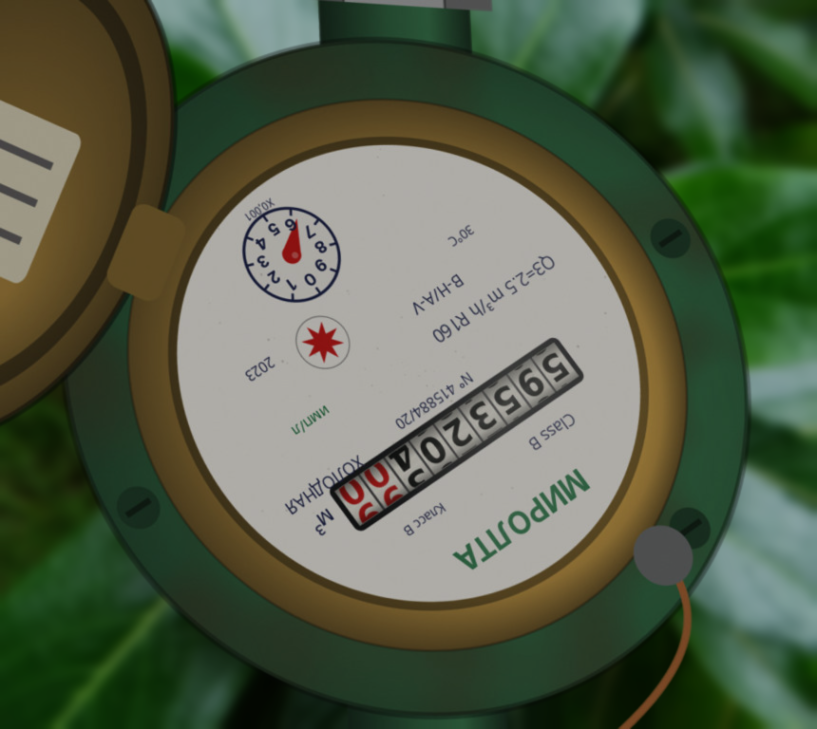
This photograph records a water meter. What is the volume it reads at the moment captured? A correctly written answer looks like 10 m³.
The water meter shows 5953203.996 m³
